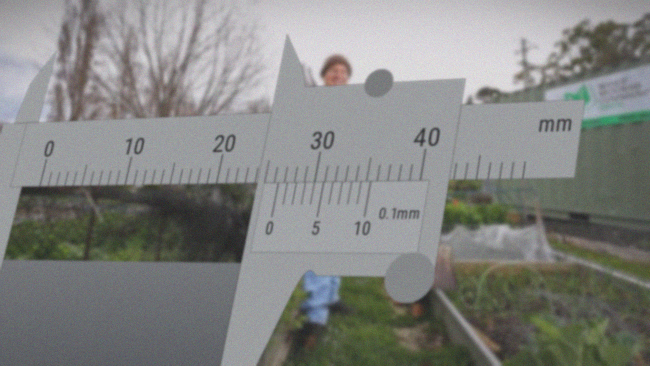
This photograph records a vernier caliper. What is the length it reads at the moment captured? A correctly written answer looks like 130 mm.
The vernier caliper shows 26.4 mm
